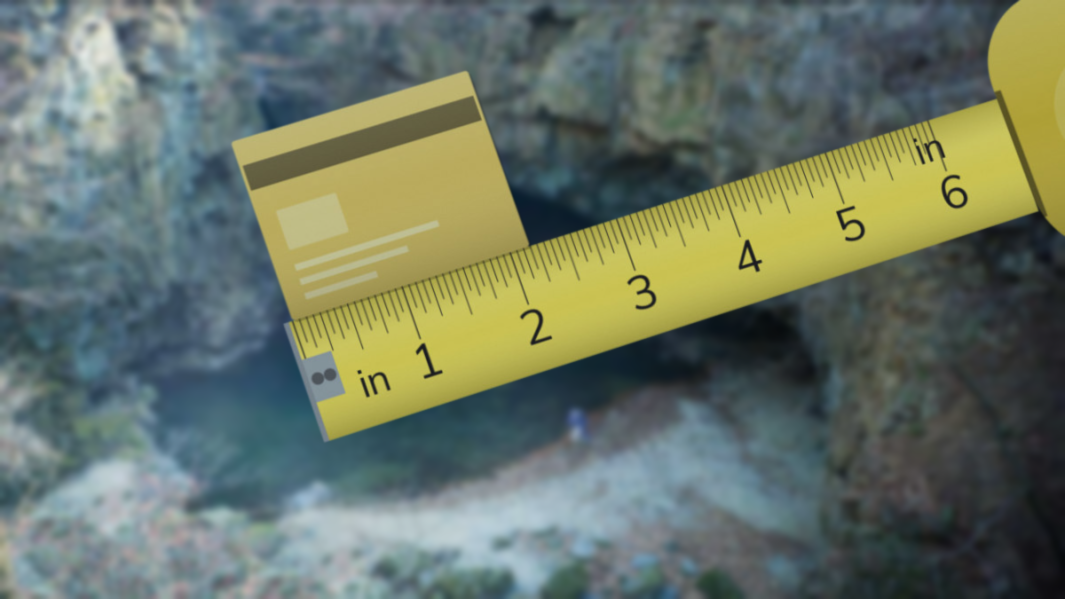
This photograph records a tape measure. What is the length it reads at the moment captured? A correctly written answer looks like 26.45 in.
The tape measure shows 2.1875 in
